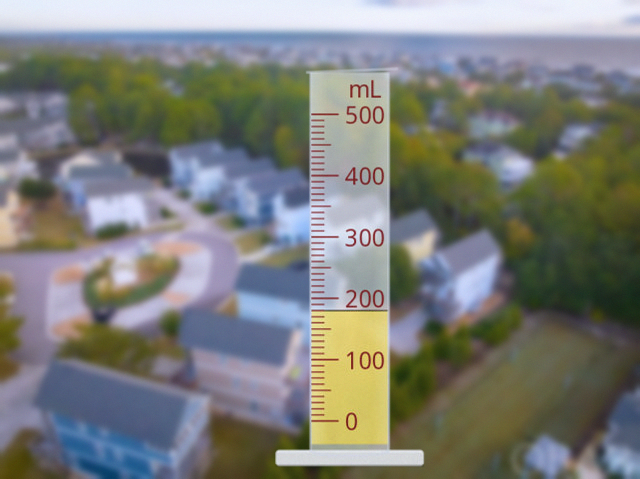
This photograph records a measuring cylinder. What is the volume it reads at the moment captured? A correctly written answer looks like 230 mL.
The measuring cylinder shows 180 mL
